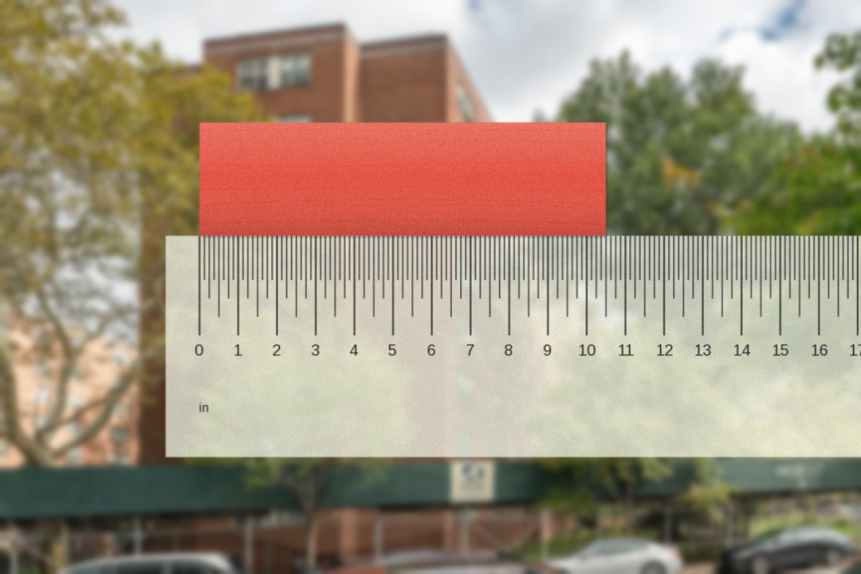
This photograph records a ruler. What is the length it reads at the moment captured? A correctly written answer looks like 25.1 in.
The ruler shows 10.5 in
